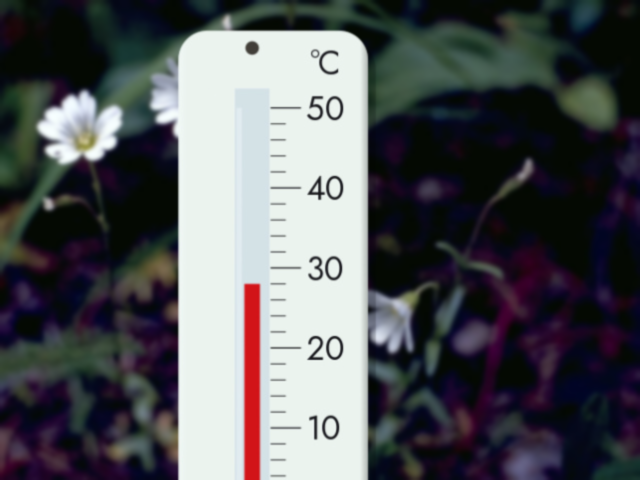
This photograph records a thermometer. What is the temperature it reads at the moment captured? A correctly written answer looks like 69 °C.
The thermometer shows 28 °C
